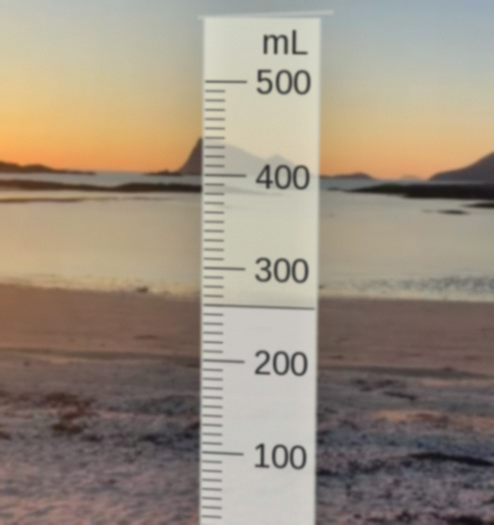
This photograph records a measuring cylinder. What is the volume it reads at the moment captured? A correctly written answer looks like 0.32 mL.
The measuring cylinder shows 260 mL
